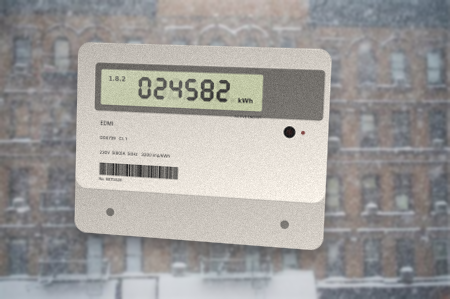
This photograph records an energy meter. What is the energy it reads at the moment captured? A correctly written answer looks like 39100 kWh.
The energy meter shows 24582 kWh
